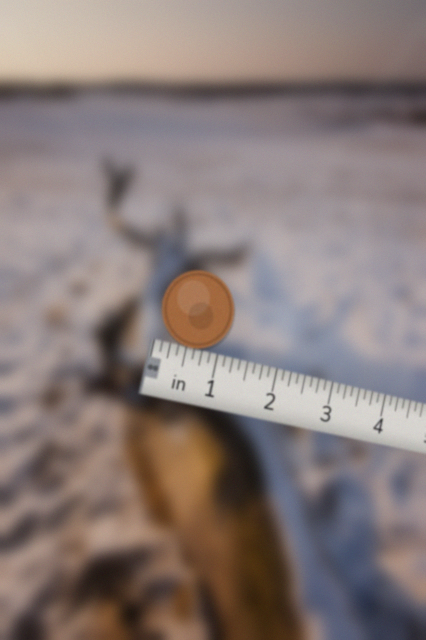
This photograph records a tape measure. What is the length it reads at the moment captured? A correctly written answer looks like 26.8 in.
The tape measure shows 1.125 in
